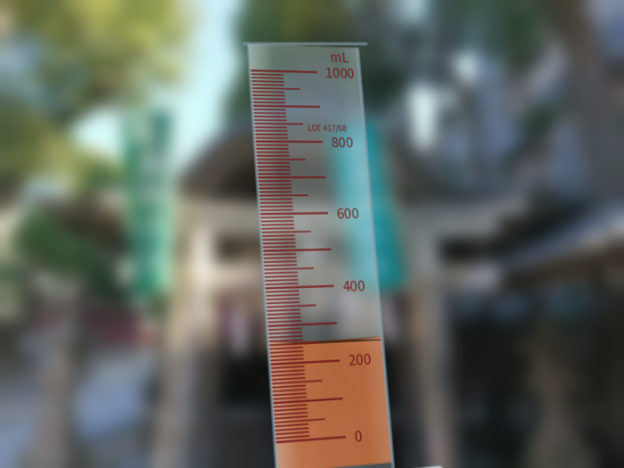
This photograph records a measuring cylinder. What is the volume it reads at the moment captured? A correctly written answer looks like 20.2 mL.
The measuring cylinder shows 250 mL
